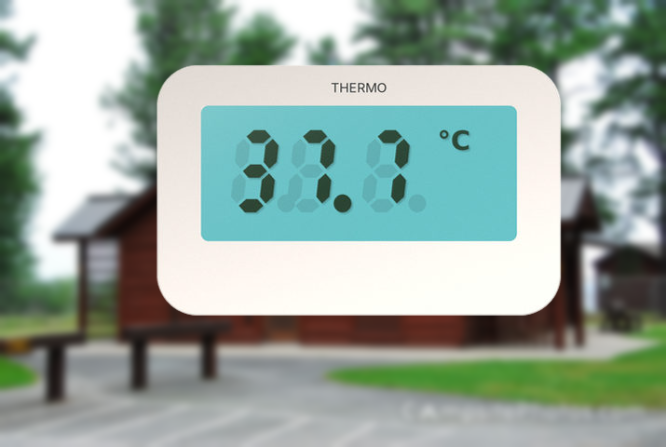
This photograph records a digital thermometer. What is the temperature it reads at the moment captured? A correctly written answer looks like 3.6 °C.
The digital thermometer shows 37.7 °C
